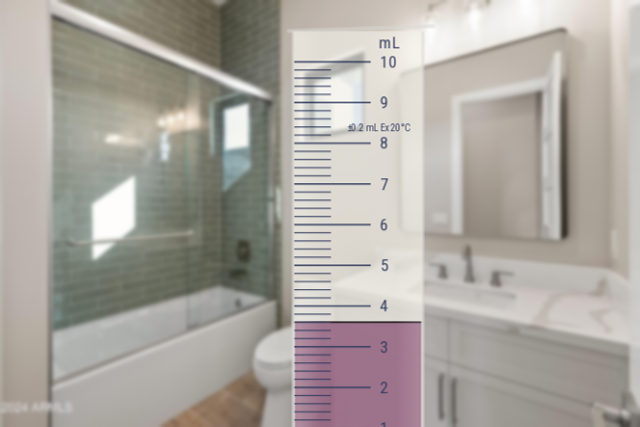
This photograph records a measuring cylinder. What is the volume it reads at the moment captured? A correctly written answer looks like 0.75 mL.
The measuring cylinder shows 3.6 mL
